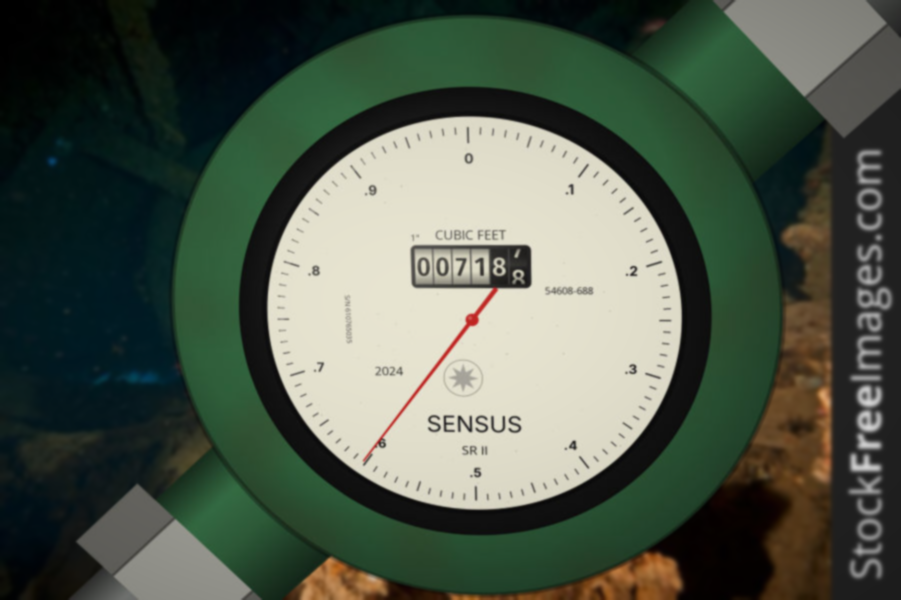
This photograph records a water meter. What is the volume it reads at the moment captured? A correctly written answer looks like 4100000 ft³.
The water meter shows 7187.60 ft³
